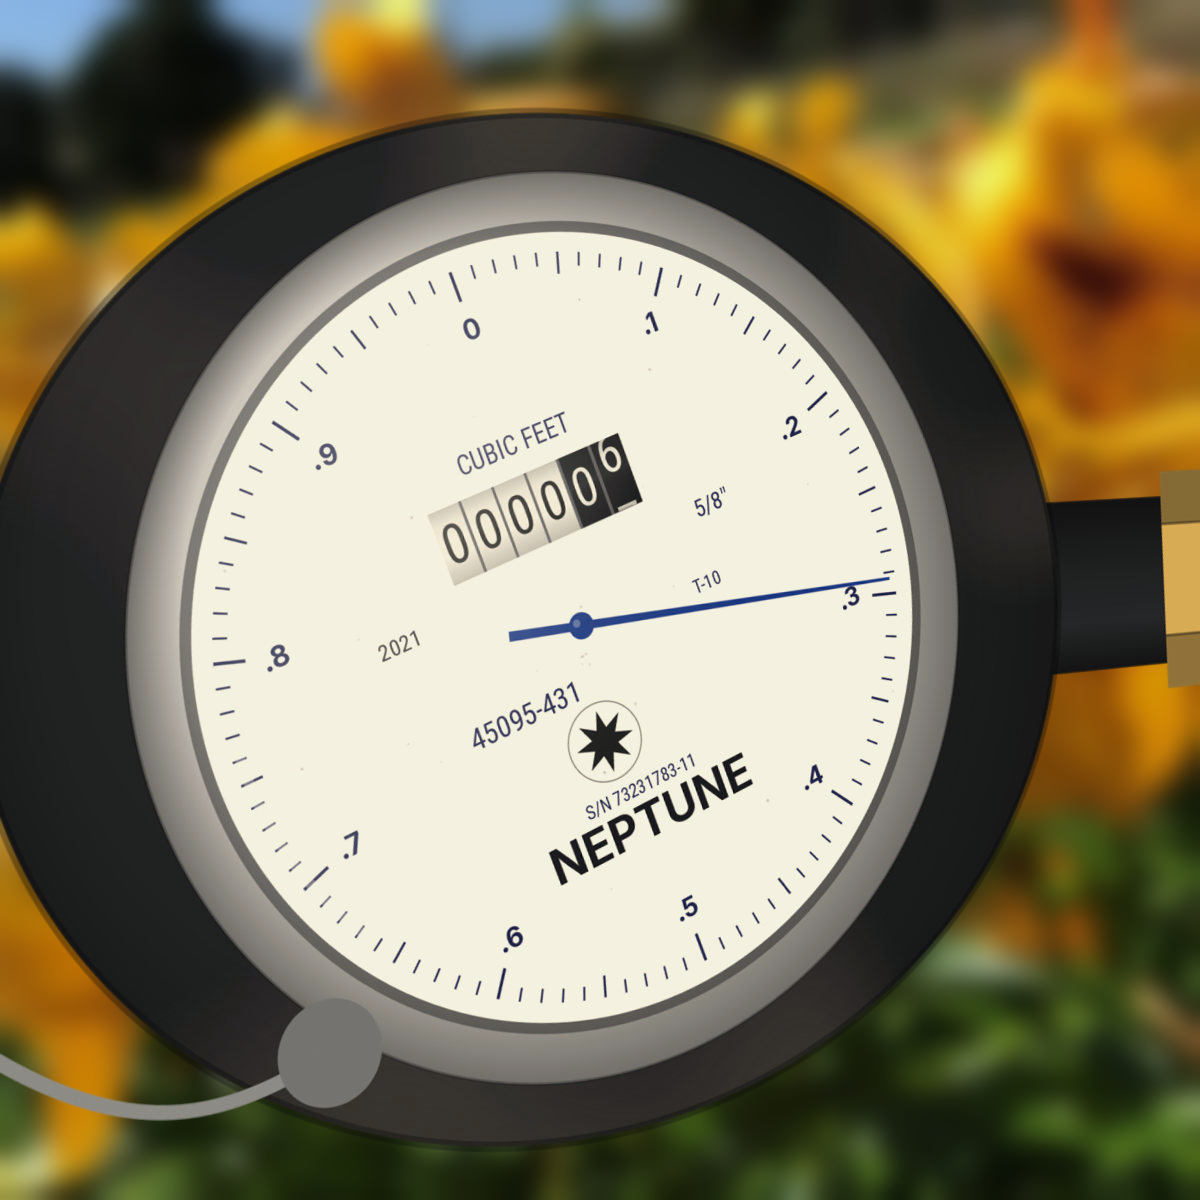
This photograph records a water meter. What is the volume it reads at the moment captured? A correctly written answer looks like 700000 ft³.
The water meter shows 6.29 ft³
